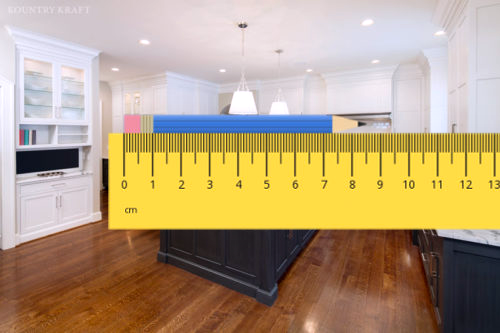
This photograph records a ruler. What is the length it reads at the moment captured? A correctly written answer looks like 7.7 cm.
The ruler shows 8.5 cm
